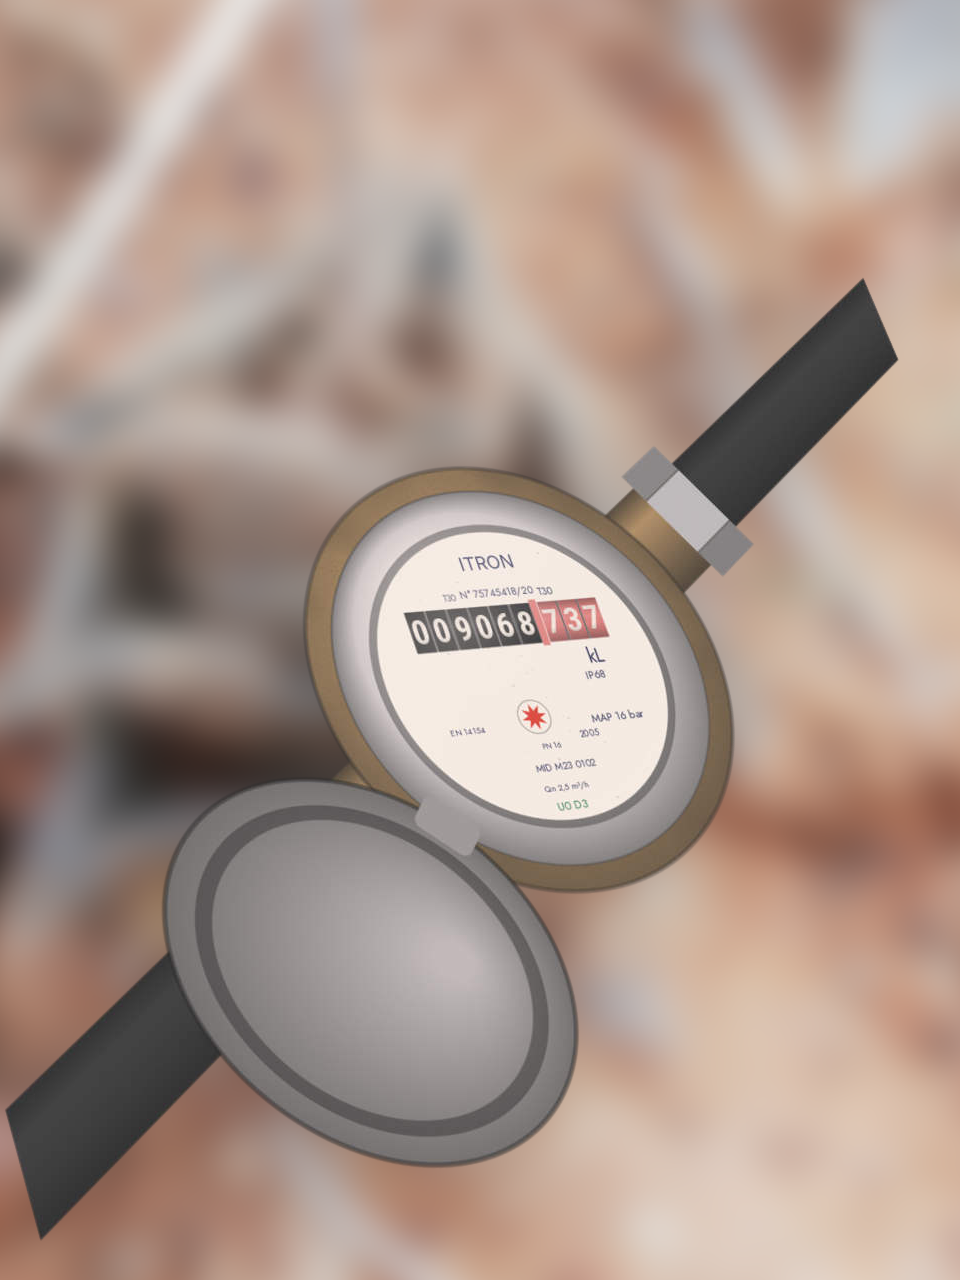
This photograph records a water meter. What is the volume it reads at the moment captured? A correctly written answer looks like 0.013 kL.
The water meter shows 9068.737 kL
